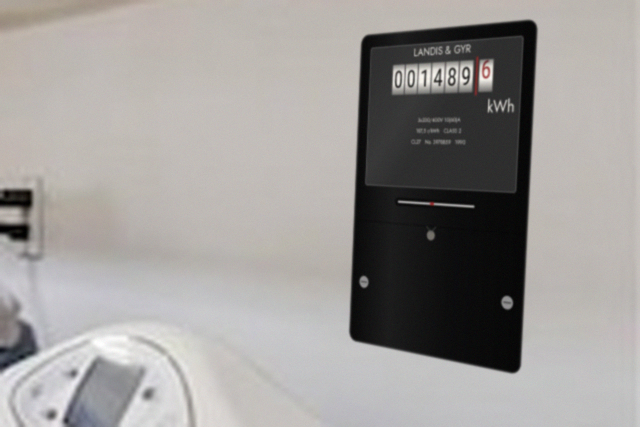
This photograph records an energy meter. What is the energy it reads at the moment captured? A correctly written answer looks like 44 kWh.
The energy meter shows 1489.6 kWh
